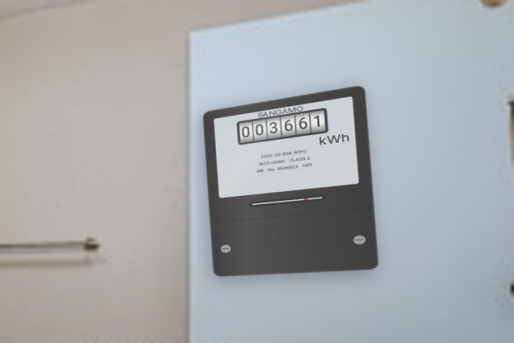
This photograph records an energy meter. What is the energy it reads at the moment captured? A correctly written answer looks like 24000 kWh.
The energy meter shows 3661 kWh
